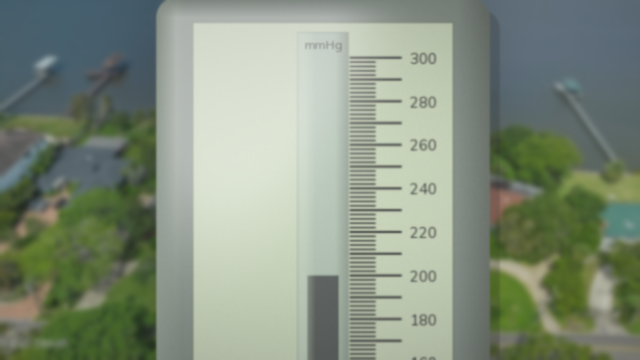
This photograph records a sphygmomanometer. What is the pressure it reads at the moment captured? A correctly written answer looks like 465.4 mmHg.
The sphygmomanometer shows 200 mmHg
